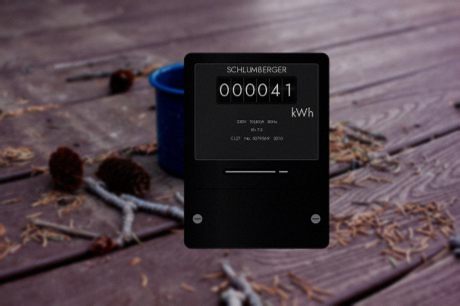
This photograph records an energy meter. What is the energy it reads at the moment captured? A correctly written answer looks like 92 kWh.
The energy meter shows 41 kWh
